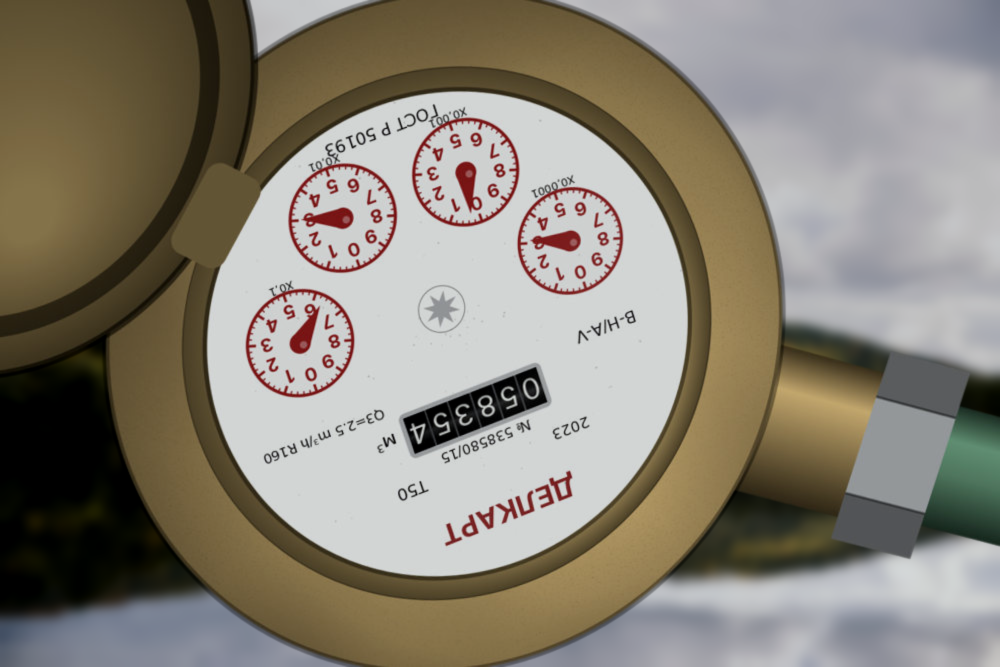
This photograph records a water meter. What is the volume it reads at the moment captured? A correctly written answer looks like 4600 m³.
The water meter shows 58354.6303 m³
